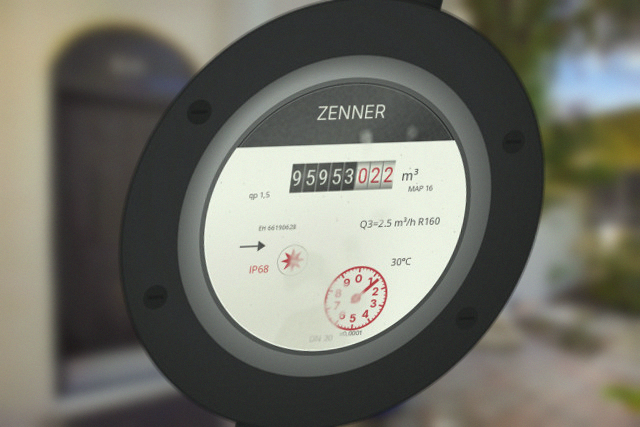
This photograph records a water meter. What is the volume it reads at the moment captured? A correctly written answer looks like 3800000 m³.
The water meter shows 95953.0221 m³
